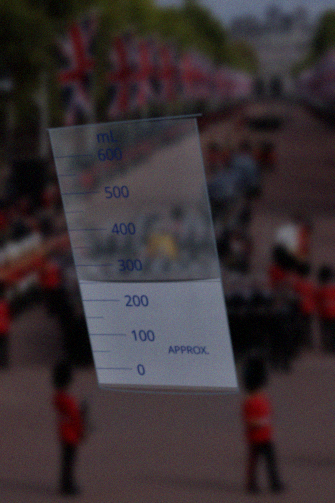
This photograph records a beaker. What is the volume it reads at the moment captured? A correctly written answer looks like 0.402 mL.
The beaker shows 250 mL
